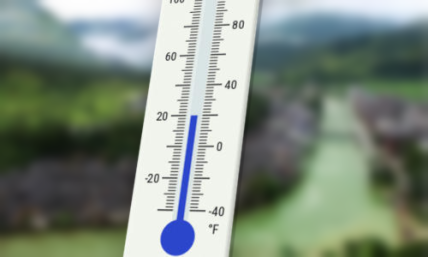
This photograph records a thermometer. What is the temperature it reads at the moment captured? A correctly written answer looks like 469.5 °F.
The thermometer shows 20 °F
